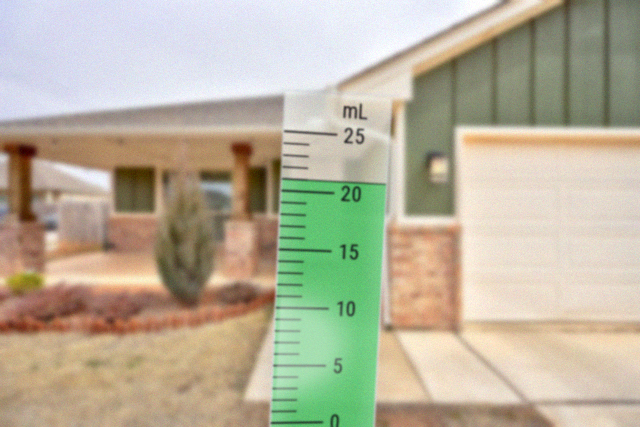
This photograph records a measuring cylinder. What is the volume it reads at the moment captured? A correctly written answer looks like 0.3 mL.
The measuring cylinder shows 21 mL
